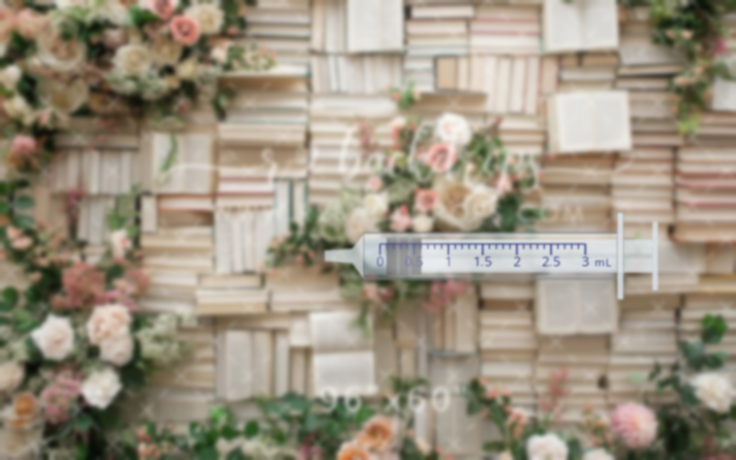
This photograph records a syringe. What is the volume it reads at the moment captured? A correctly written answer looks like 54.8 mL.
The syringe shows 0.1 mL
